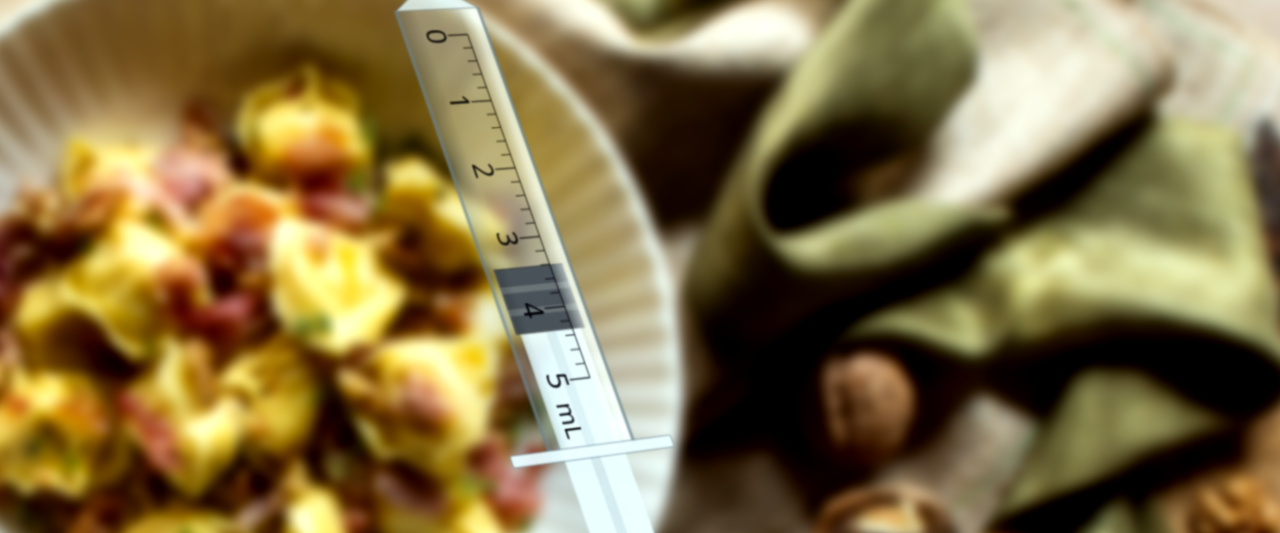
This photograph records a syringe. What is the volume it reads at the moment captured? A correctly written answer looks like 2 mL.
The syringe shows 3.4 mL
